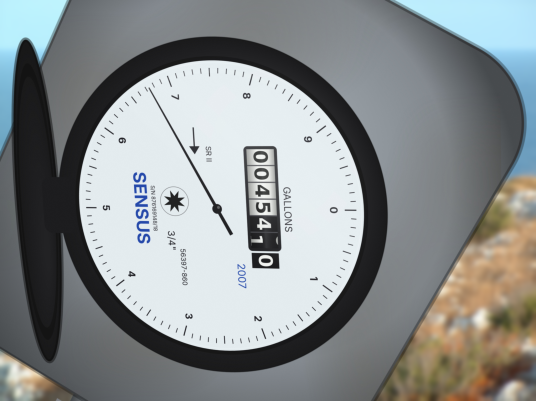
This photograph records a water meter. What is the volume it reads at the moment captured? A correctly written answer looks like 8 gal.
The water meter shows 45406.7 gal
